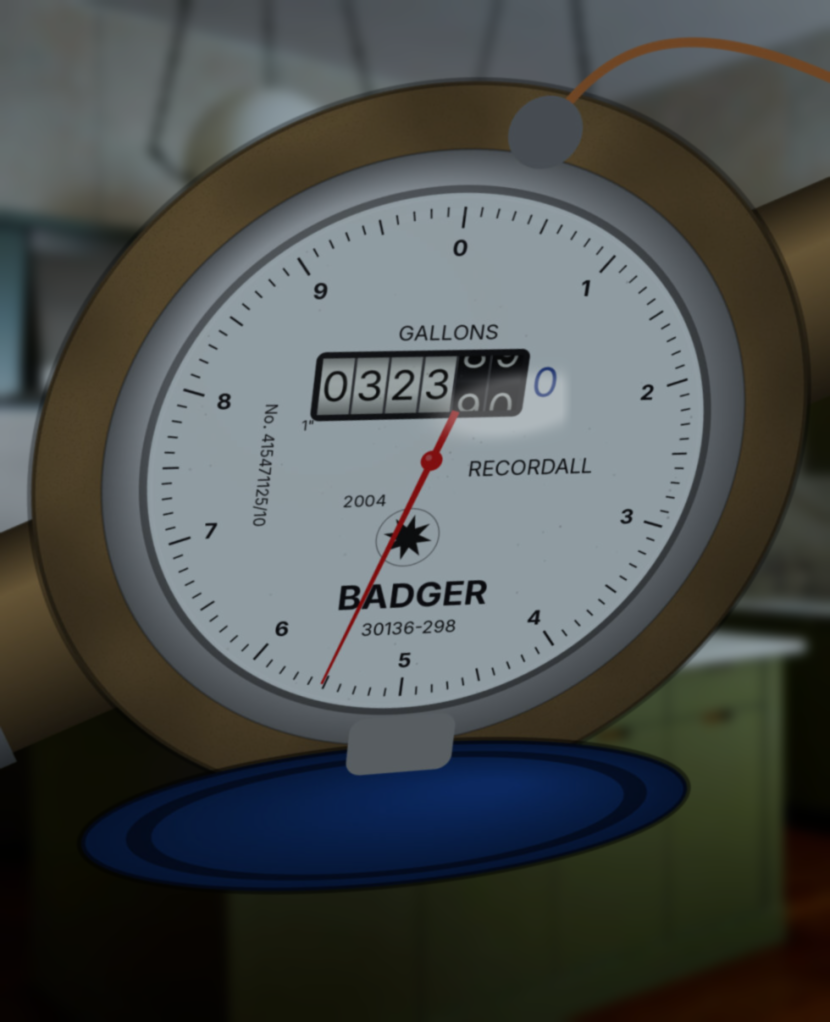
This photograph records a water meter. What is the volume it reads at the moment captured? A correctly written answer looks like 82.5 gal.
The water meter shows 323895.5 gal
